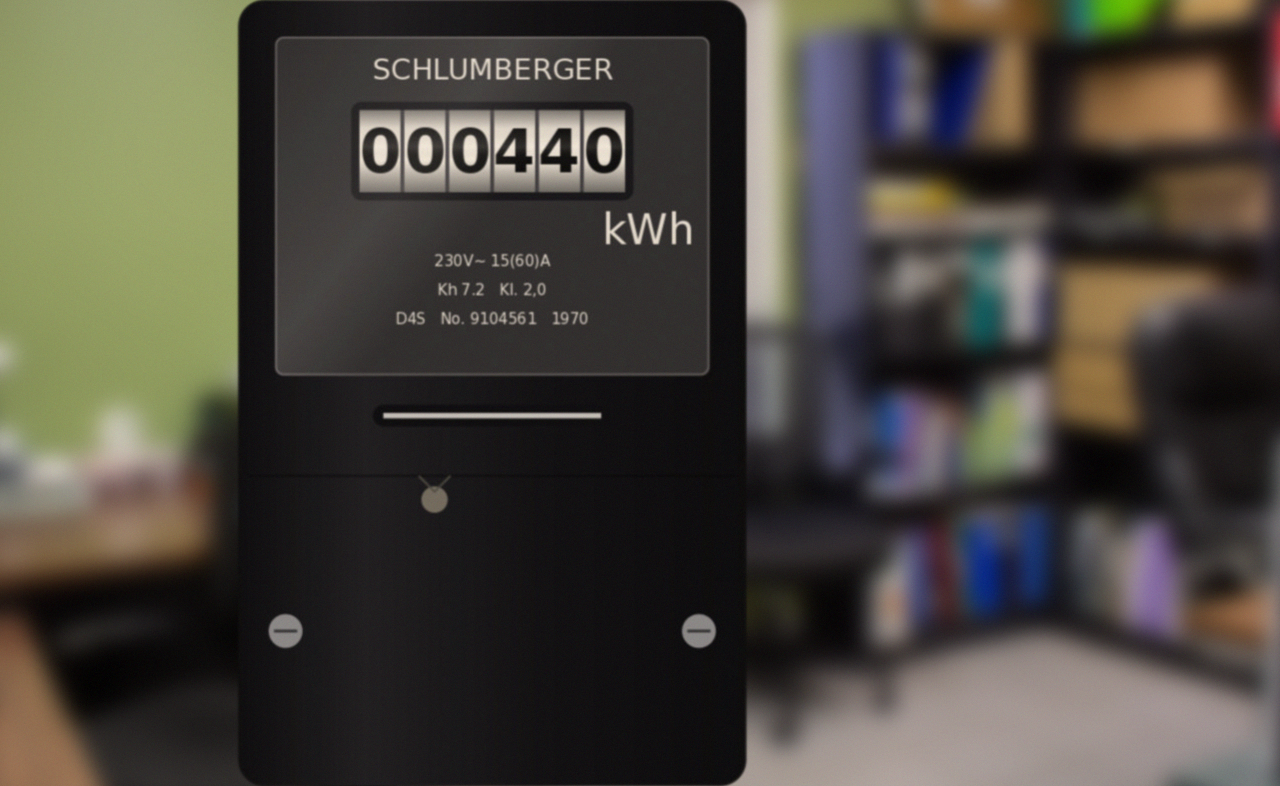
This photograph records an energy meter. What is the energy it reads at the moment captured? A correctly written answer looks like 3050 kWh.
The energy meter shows 440 kWh
